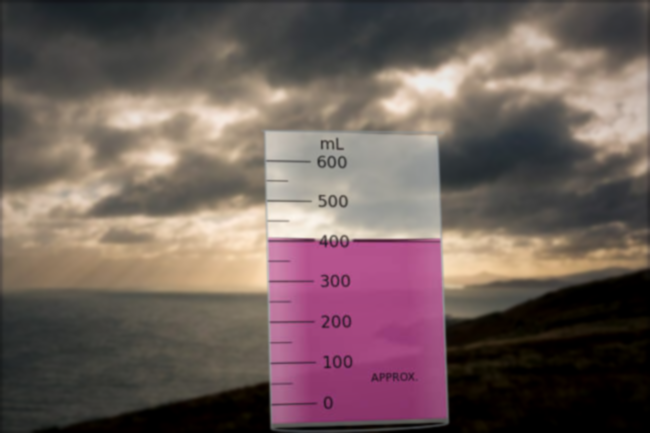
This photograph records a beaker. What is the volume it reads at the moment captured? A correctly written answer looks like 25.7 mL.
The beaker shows 400 mL
